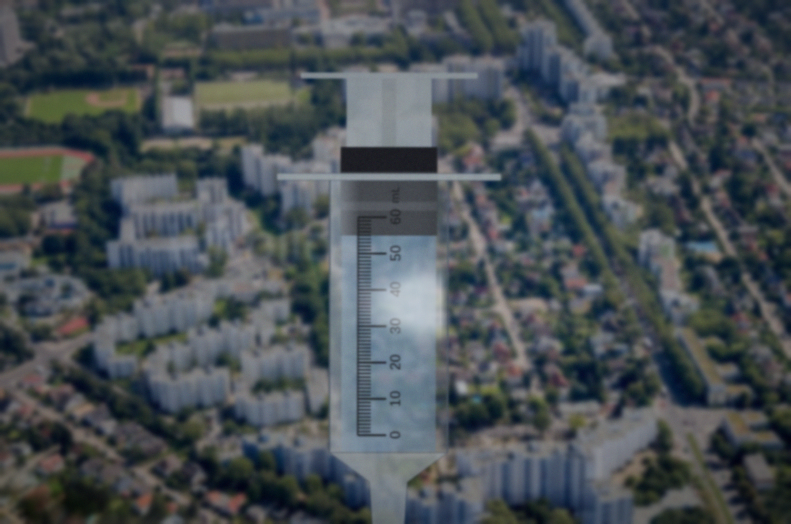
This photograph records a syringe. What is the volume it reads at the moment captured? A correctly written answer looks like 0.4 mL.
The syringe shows 55 mL
